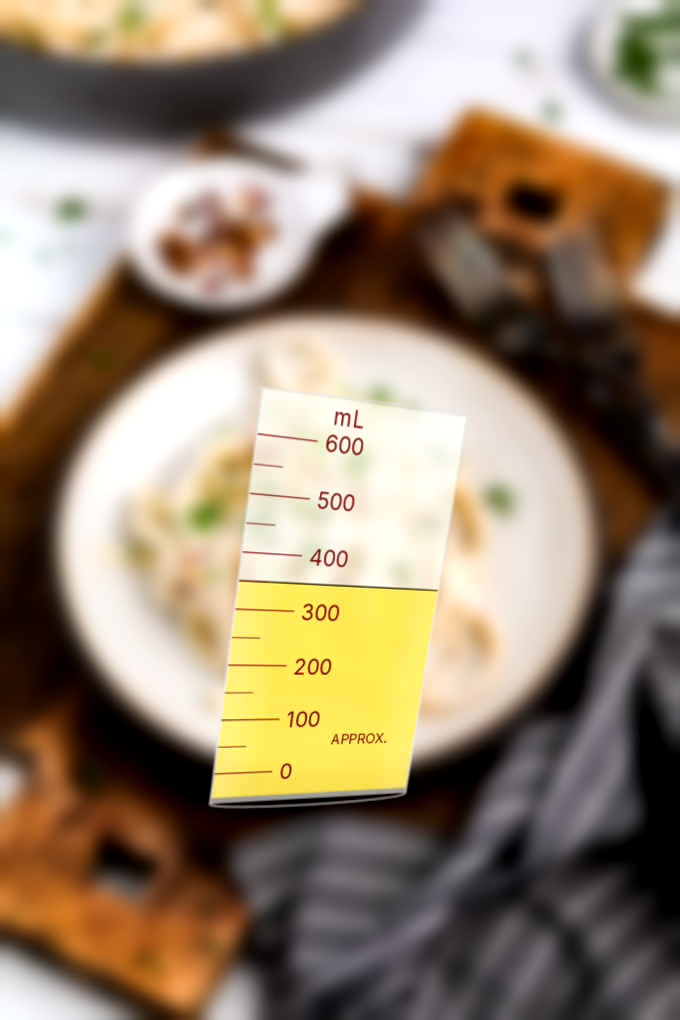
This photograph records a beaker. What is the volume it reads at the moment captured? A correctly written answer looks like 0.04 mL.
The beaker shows 350 mL
